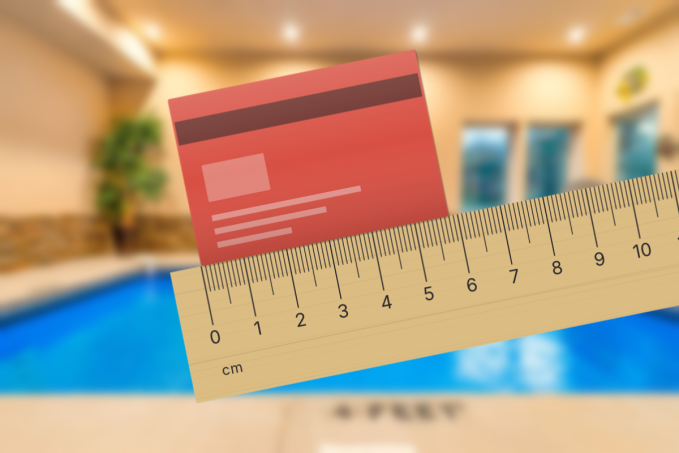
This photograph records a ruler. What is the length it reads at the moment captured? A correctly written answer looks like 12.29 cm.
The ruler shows 5.8 cm
